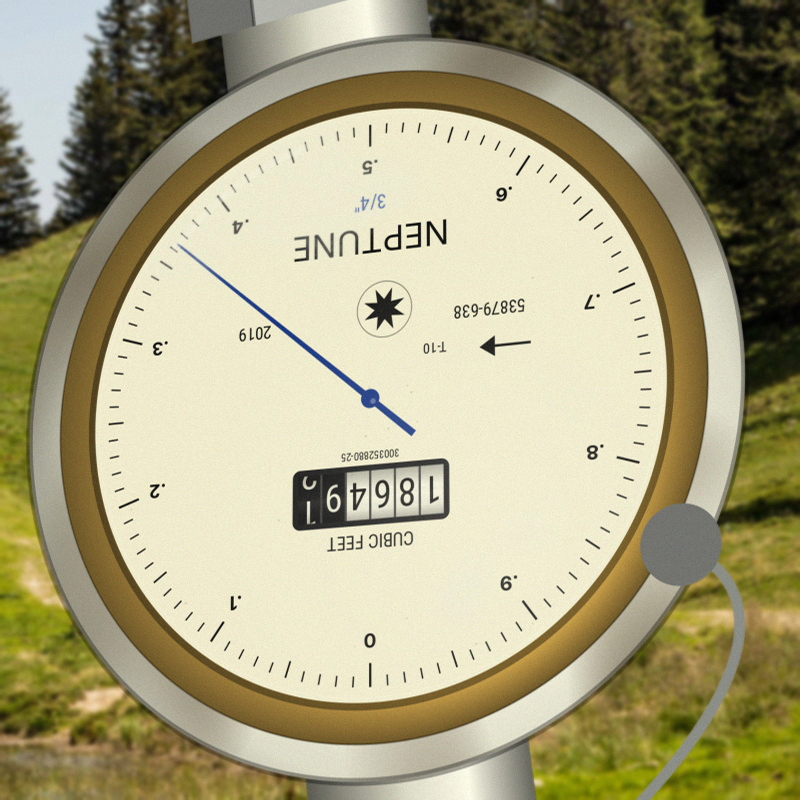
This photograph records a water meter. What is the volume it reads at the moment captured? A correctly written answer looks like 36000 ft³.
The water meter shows 186491.36 ft³
